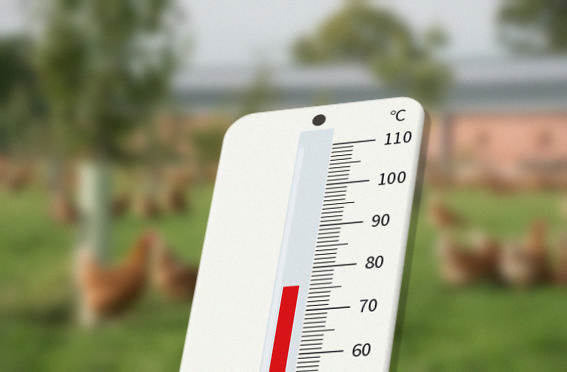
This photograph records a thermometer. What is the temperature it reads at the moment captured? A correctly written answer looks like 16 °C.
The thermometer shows 76 °C
